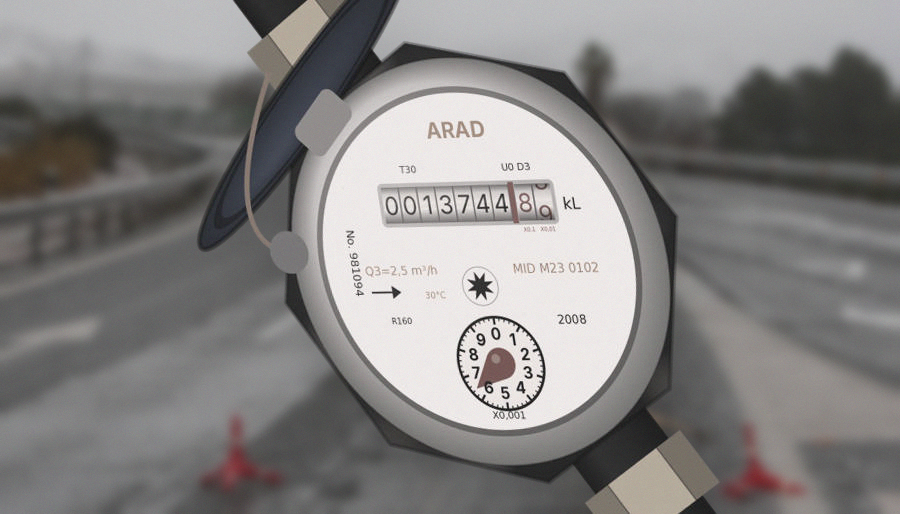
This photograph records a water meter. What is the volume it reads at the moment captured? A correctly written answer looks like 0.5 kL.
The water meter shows 13744.886 kL
